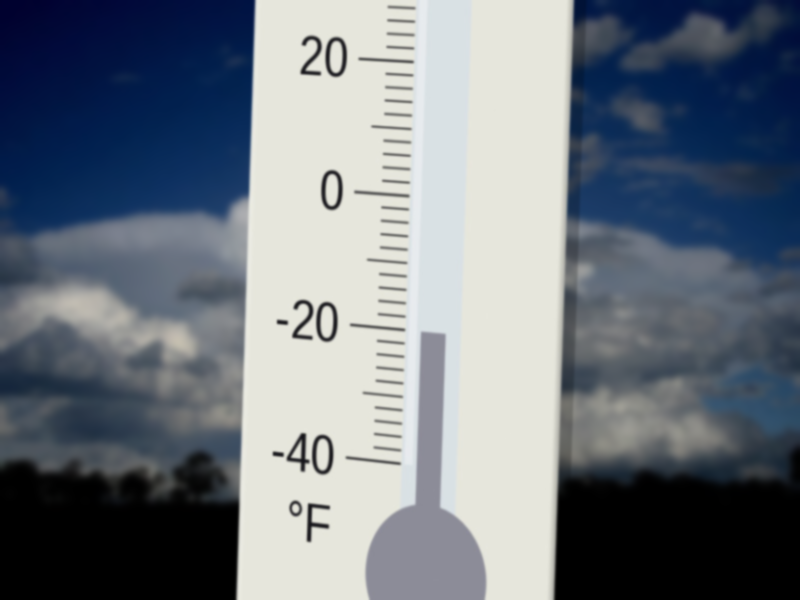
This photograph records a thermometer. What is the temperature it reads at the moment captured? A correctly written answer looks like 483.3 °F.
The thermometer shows -20 °F
